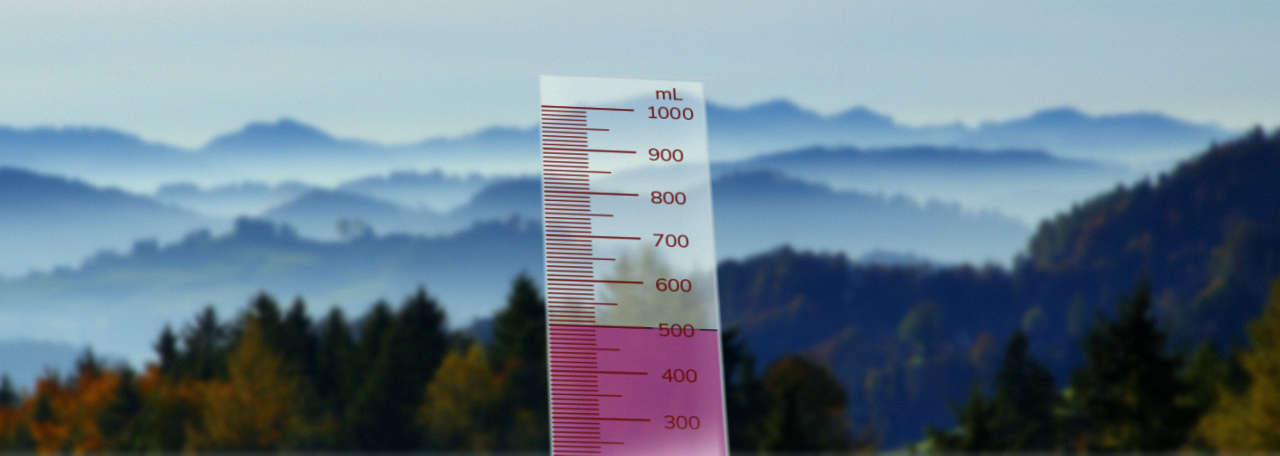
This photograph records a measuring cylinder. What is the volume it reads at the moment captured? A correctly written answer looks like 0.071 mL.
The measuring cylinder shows 500 mL
